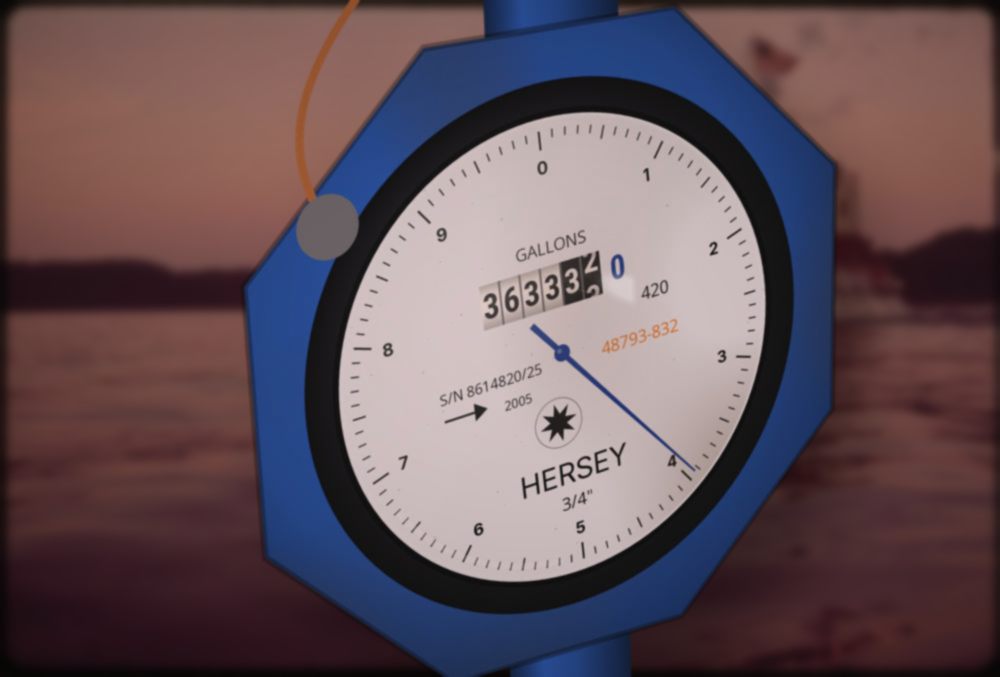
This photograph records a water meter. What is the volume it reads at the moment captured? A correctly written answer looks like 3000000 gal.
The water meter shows 3633323.9 gal
